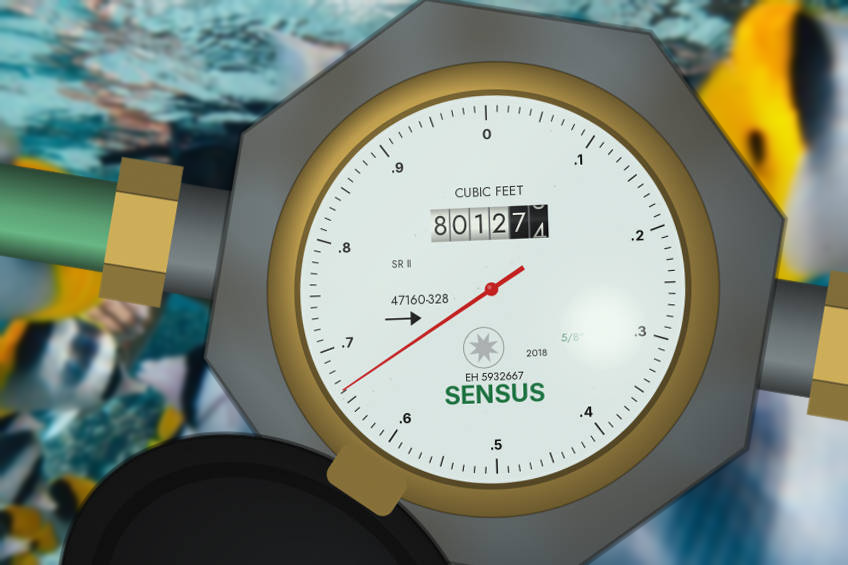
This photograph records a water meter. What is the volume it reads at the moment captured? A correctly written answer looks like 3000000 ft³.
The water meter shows 801273.66 ft³
